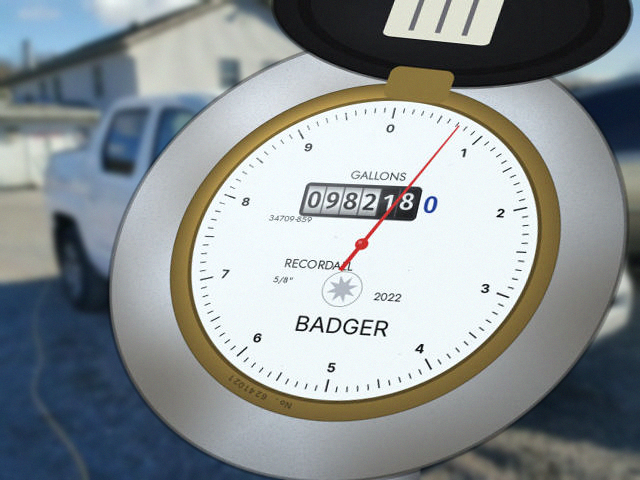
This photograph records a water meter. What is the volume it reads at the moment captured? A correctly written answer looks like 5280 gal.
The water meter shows 982180.7 gal
